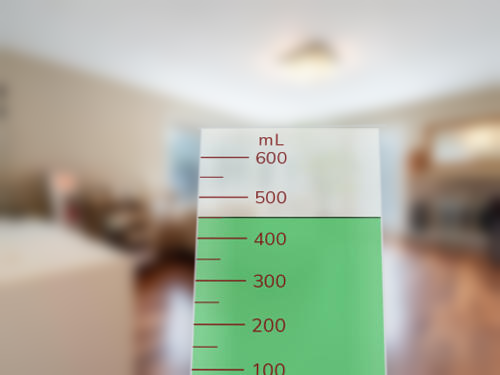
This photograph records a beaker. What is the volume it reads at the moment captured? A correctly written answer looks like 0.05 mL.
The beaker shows 450 mL
